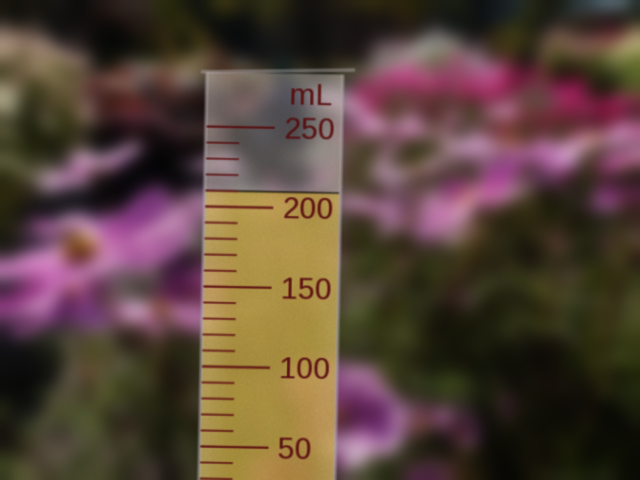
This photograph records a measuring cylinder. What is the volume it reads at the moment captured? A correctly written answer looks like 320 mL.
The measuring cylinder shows 210 mL
